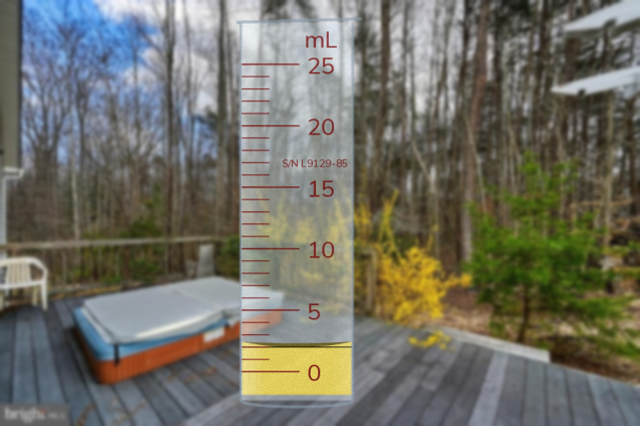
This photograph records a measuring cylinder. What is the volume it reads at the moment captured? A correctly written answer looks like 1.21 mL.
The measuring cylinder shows 2 mL
